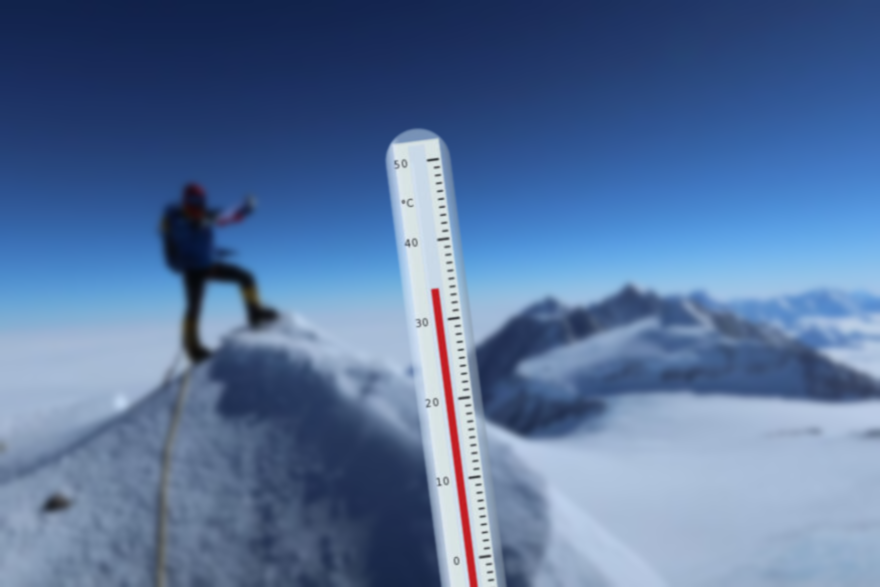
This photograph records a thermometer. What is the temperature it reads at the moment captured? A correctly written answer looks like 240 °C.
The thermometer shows 34 °C
